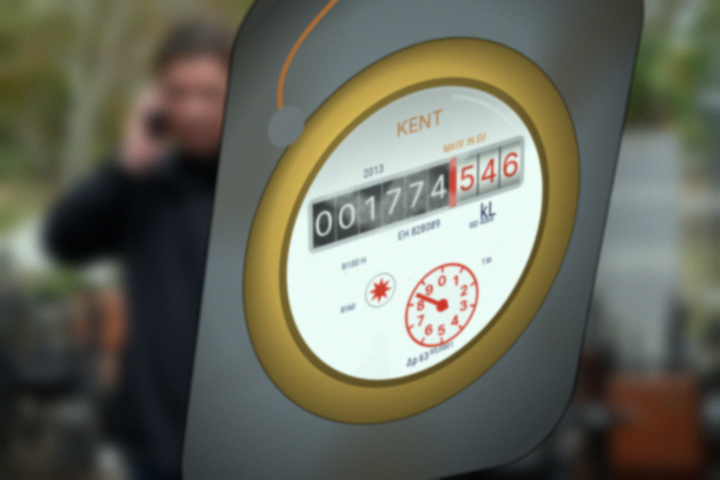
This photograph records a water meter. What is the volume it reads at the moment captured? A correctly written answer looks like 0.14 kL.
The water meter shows 1774.5468 kL
